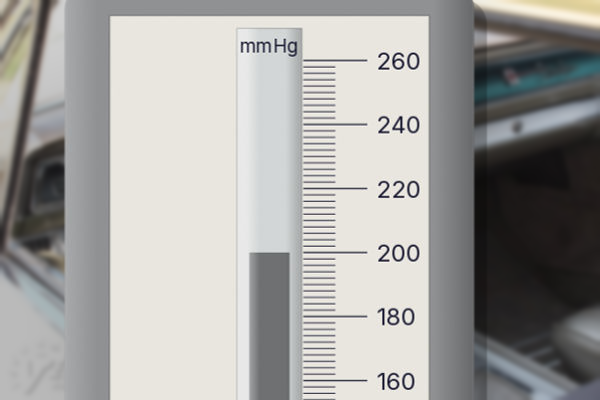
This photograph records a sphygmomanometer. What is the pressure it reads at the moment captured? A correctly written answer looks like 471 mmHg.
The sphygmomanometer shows 200 mmHg
